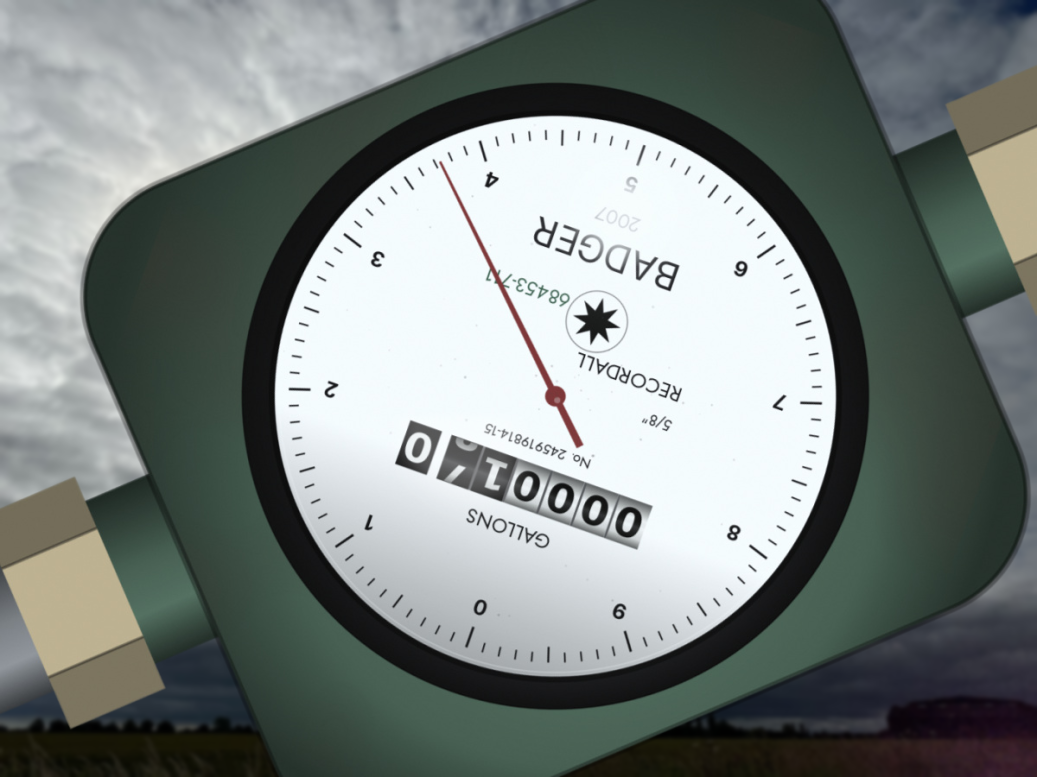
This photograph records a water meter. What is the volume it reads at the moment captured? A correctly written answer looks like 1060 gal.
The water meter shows 173.7 gal
